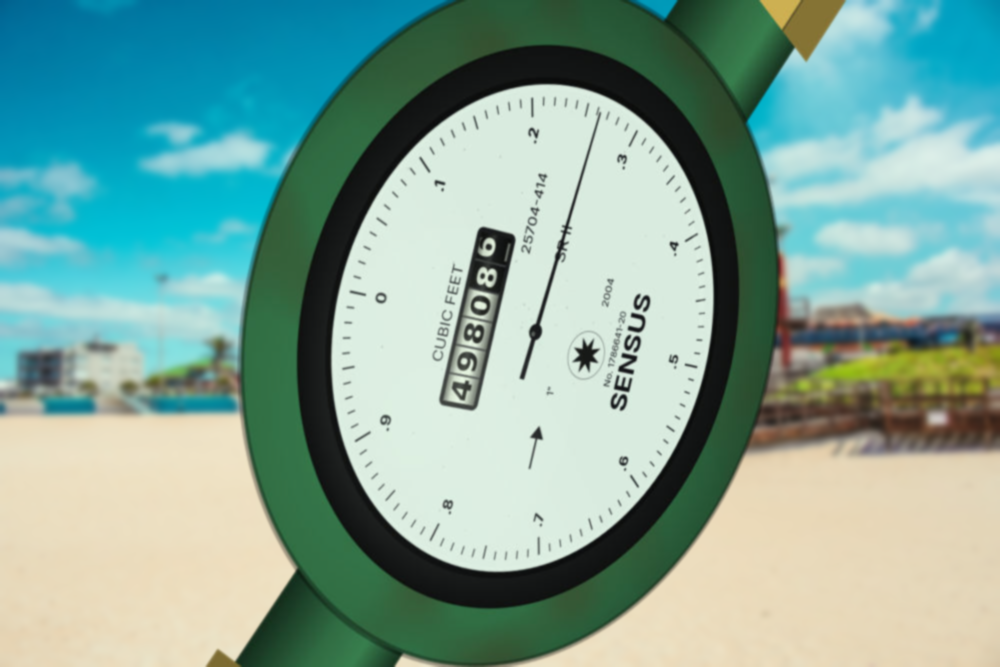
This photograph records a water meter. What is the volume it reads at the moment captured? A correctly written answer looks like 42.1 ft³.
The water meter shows 498086.26 ft³
